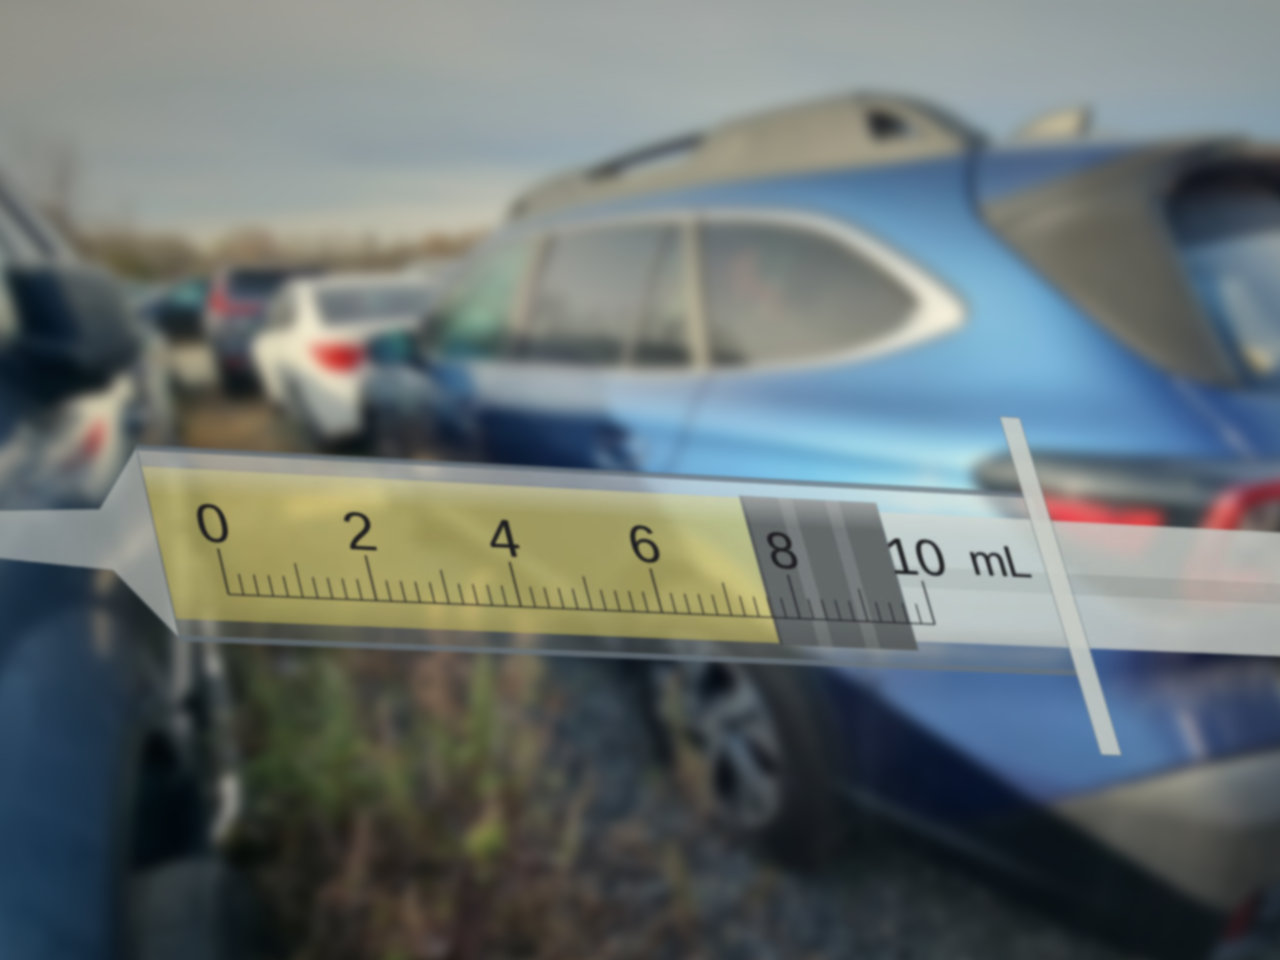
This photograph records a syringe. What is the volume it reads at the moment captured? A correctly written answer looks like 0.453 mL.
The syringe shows 7.6 mL
